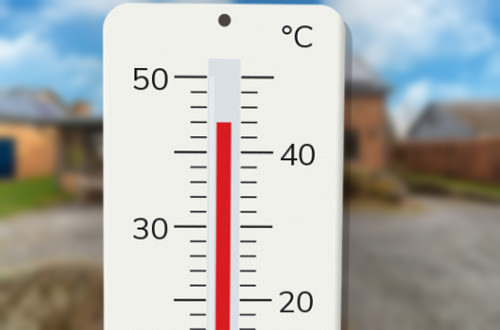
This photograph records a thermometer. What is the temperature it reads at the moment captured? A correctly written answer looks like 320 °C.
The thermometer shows 44 °C
